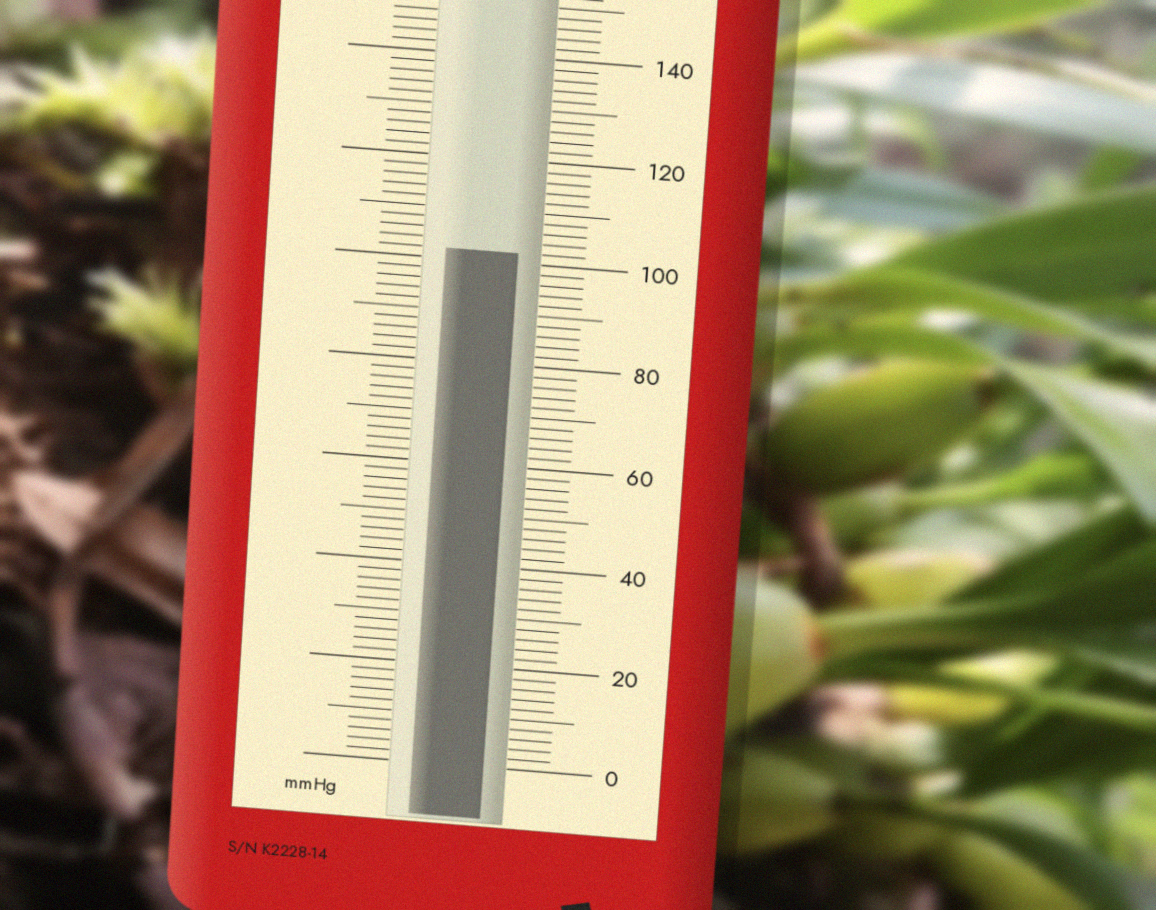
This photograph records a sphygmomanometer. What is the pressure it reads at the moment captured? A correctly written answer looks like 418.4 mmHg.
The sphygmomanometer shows 102 mmHg
